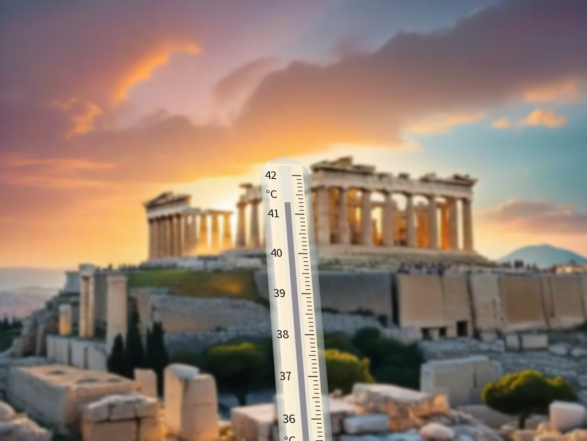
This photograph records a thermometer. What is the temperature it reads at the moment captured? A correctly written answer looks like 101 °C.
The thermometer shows 41.3 °C
